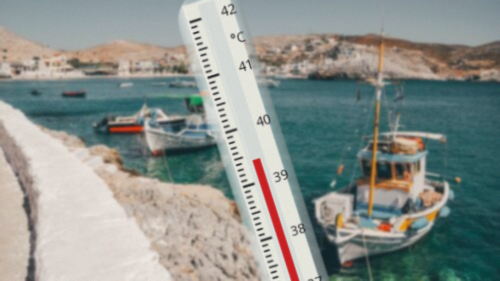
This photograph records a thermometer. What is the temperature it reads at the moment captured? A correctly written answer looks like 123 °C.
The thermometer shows 39.4 °C
